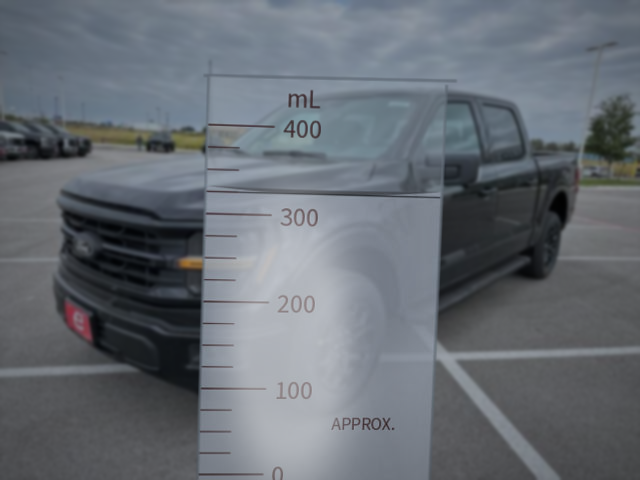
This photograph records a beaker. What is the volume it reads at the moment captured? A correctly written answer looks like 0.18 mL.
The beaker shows 325 mL
